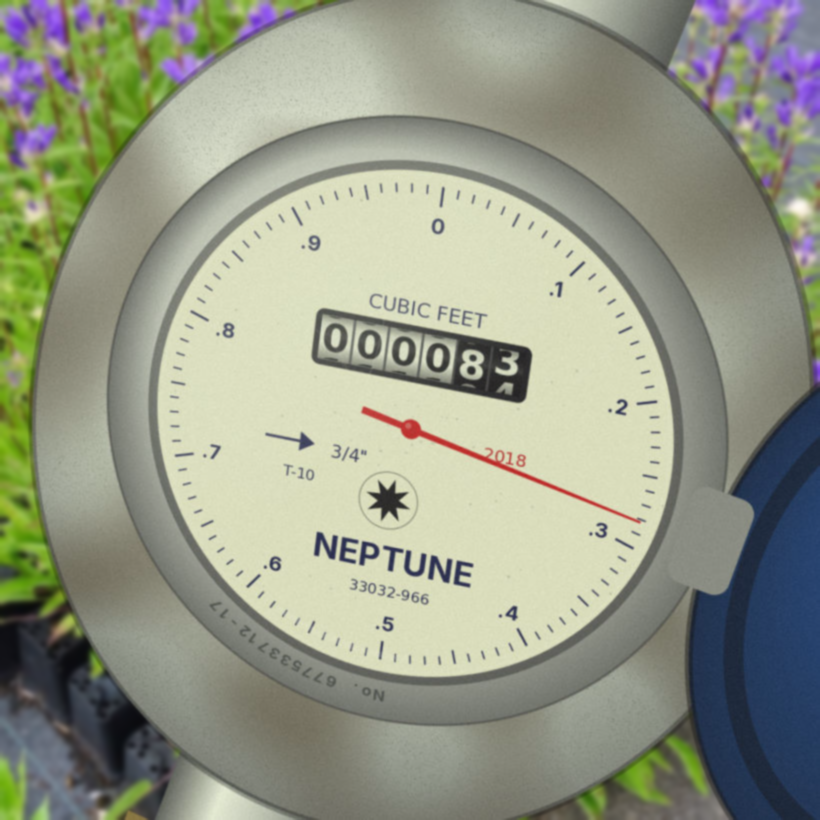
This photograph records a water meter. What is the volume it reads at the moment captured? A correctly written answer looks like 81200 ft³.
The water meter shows 83.28 ft³
